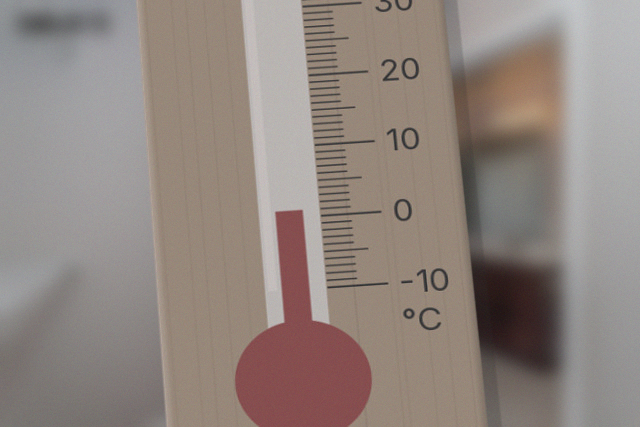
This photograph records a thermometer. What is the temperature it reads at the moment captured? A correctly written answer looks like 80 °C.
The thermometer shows 1 °C
